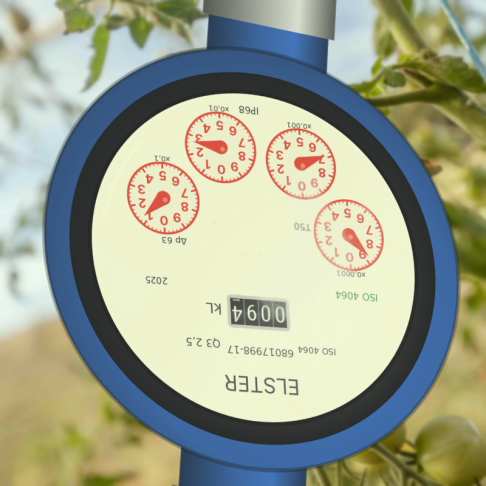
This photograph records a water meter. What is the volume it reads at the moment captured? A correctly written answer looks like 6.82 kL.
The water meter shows 94.1268 kL
